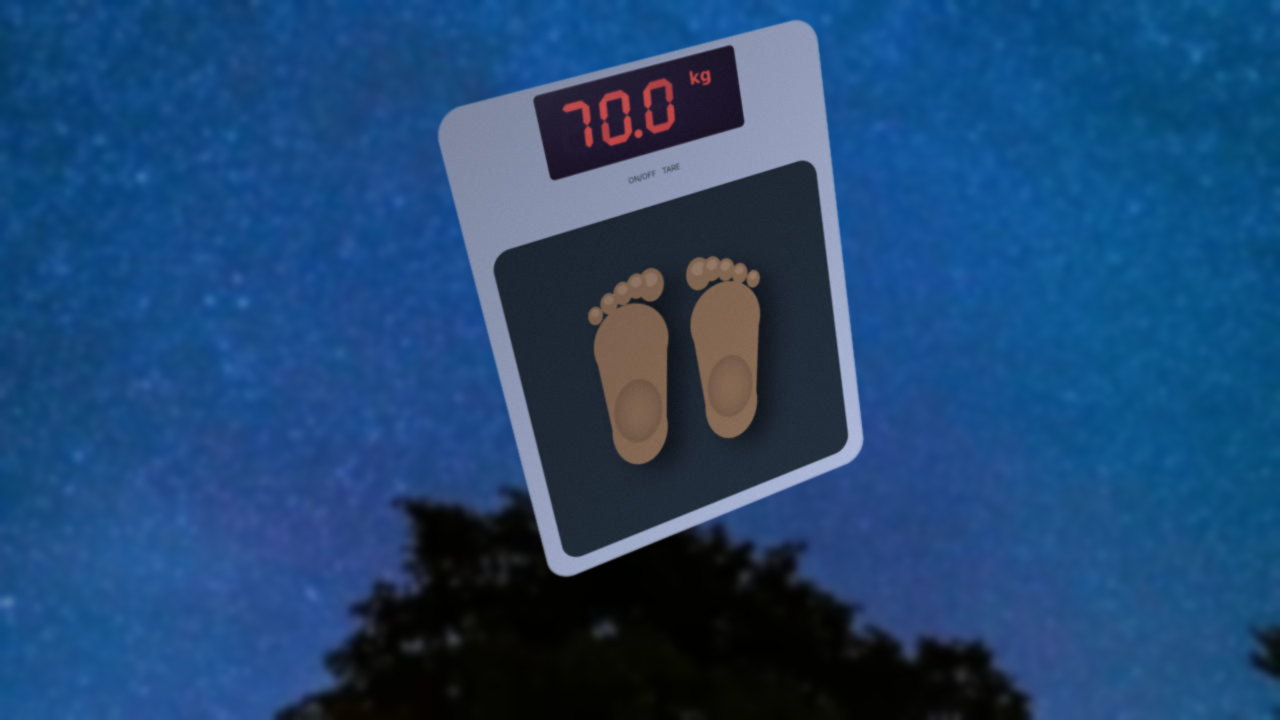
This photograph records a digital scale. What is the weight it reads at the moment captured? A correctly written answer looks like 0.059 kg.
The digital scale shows 70.0 kg
